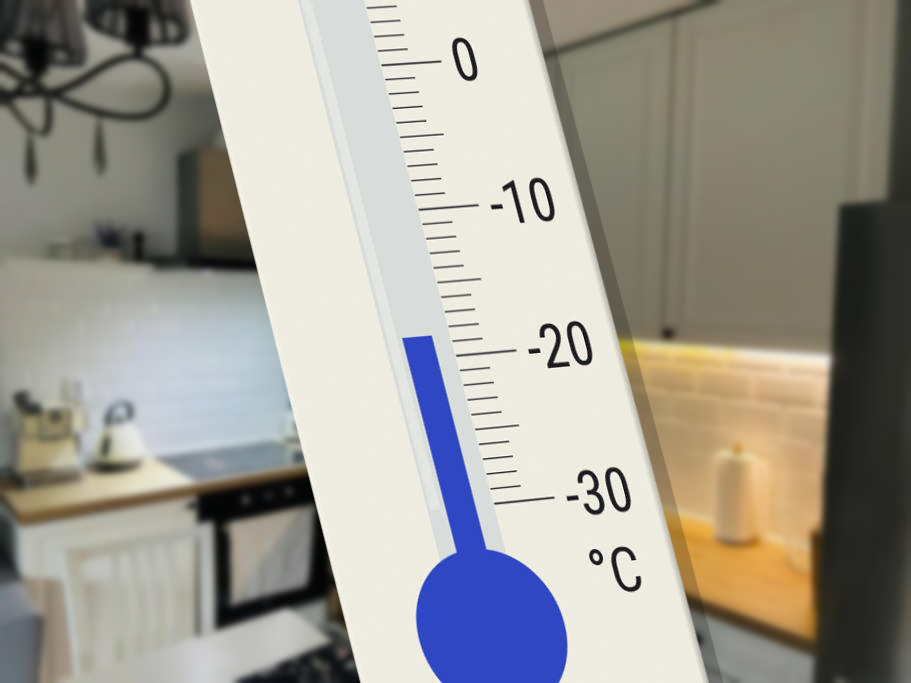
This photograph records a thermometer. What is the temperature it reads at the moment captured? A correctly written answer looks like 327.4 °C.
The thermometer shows -18.5 °C
